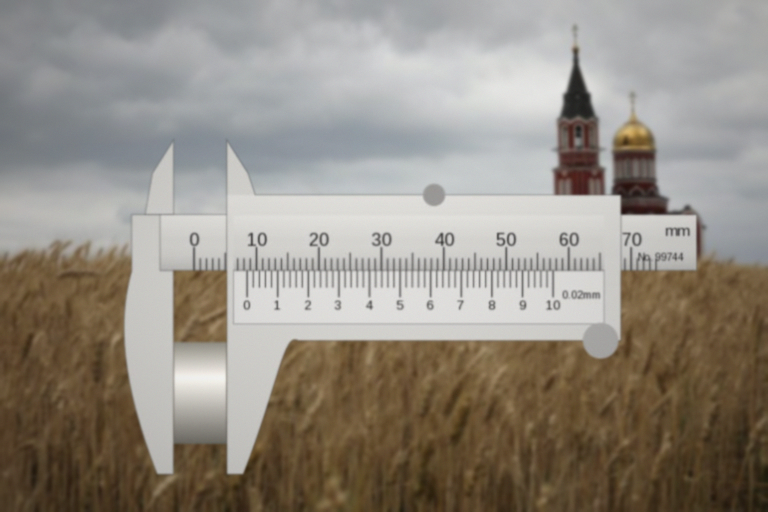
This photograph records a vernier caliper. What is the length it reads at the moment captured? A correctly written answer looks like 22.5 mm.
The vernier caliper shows 8.5 mm
